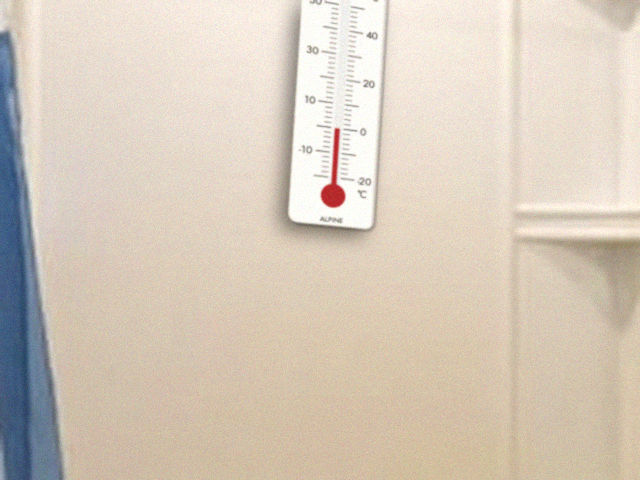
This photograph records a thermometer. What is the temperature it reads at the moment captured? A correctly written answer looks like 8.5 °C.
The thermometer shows 0 °C
